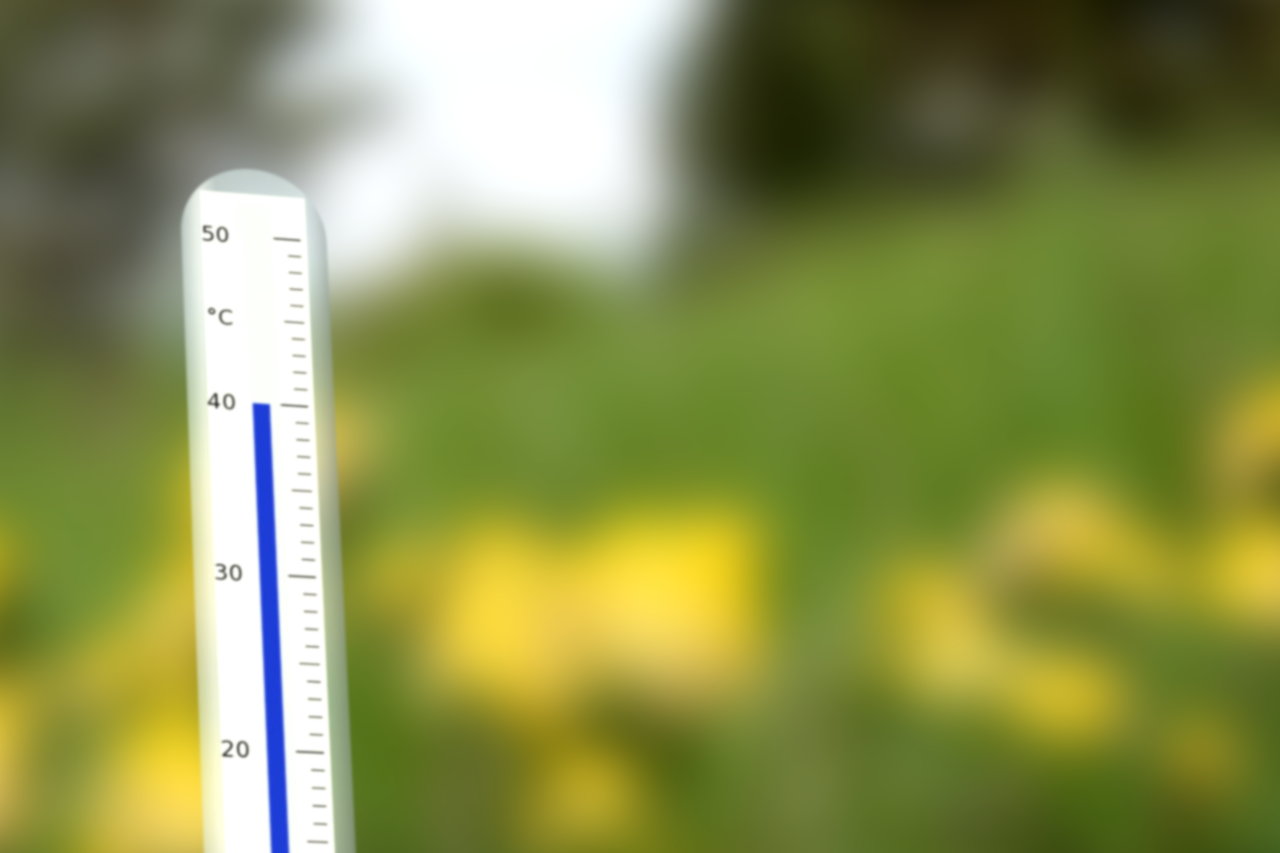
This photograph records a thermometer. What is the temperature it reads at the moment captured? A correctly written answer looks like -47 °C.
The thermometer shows 40 °C
